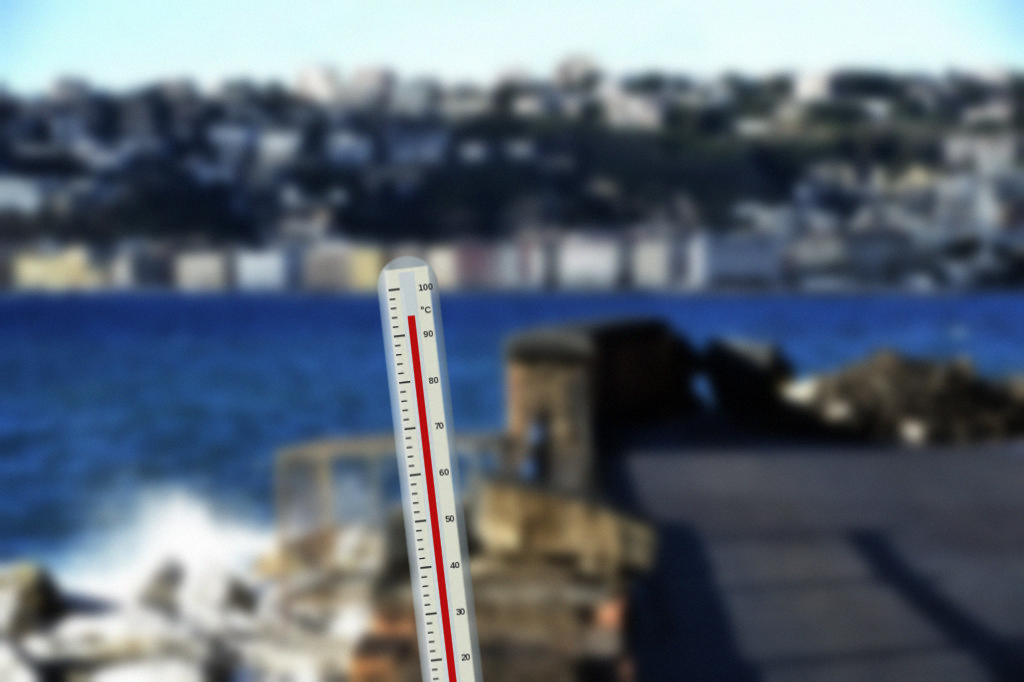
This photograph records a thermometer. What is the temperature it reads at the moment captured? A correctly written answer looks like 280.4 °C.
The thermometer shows 94 °C
